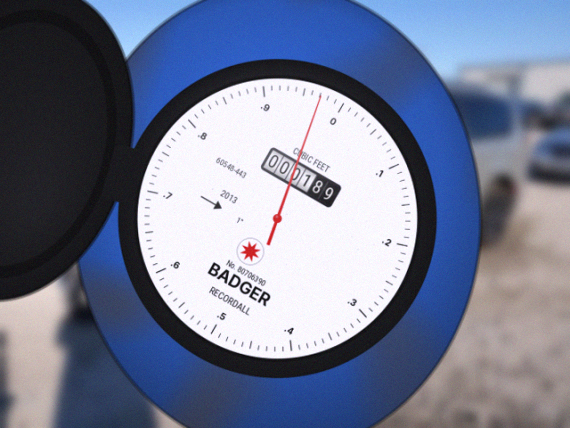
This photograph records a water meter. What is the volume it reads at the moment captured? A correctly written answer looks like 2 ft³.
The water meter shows 188.97 ft³
